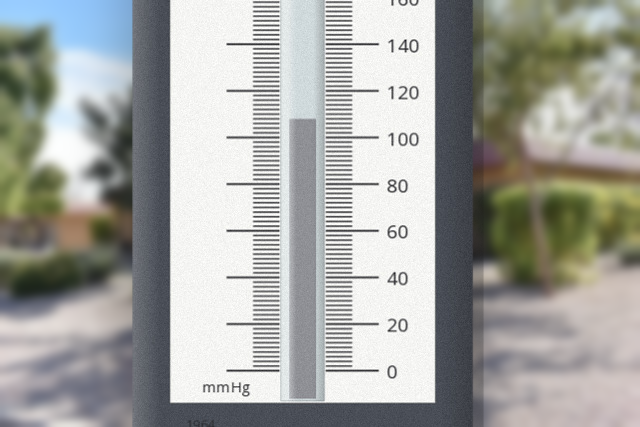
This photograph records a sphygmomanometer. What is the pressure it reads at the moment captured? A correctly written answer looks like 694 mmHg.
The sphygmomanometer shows 108 mmHg
